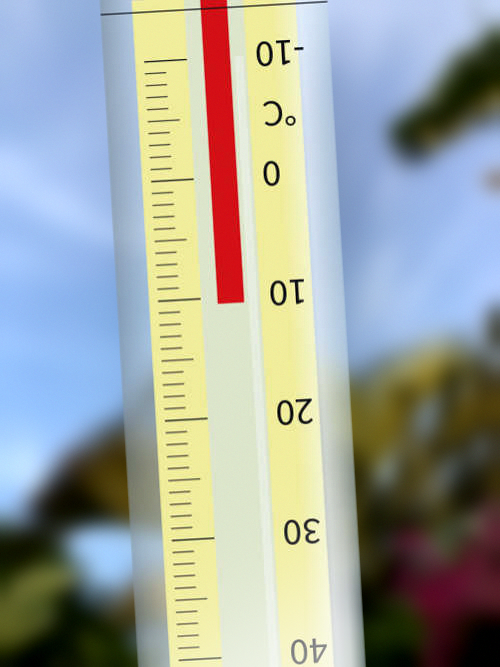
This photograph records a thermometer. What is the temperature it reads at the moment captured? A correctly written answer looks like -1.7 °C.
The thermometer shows 10.5 °C
